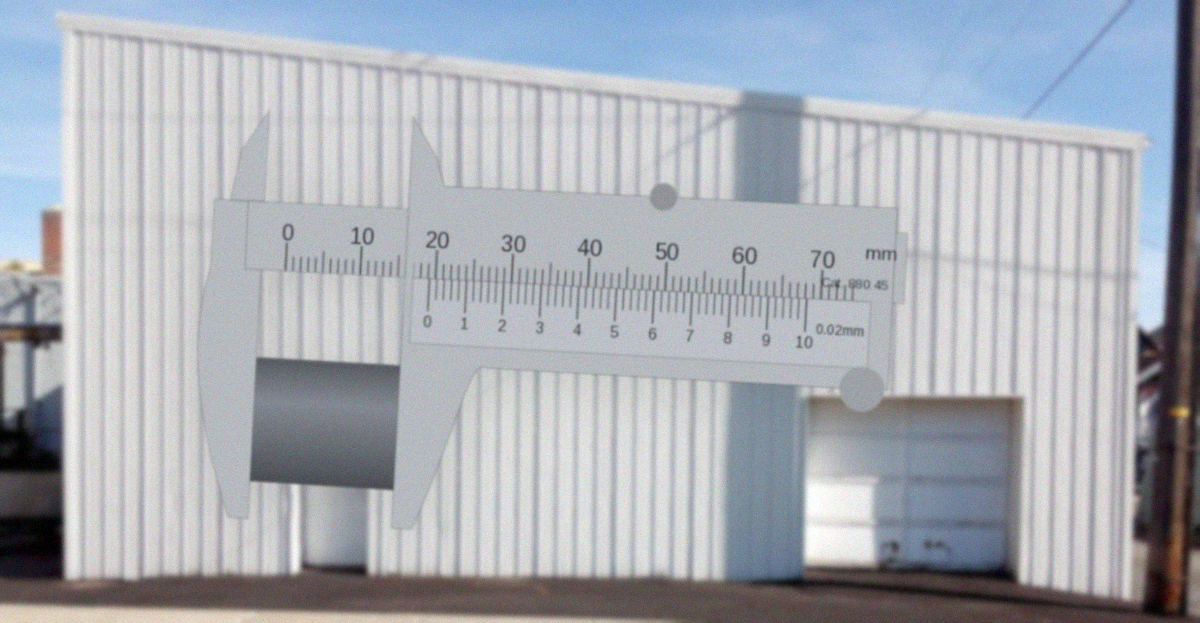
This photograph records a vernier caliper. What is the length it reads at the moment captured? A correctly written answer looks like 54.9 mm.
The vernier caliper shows 19.2 mm
